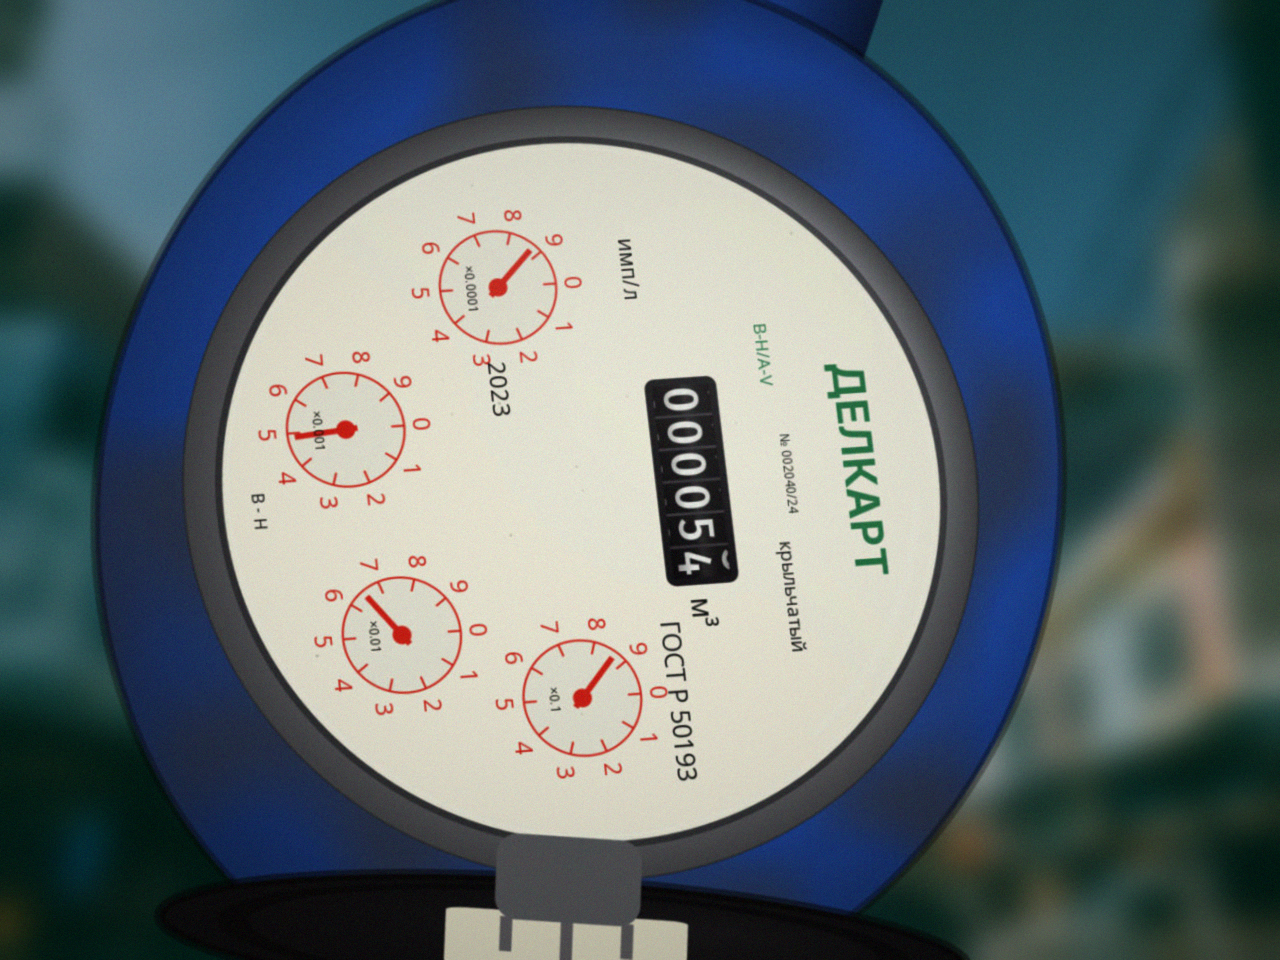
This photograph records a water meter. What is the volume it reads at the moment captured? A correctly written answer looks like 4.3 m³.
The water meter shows 53.8648 m³
